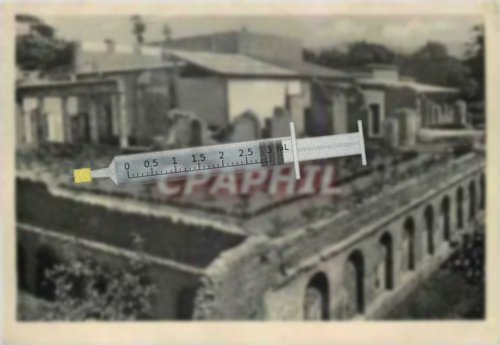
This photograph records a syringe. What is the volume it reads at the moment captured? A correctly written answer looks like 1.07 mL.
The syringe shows 2.8 mL
